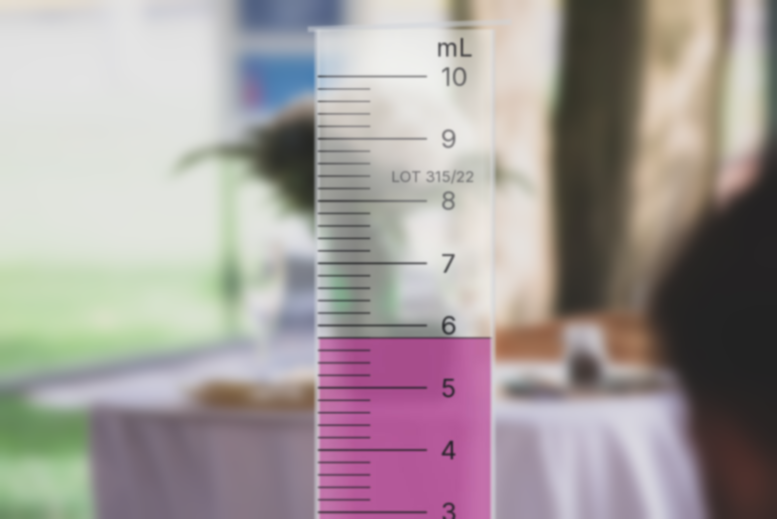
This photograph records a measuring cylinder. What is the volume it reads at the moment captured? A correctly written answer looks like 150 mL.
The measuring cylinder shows 5.8 mL
